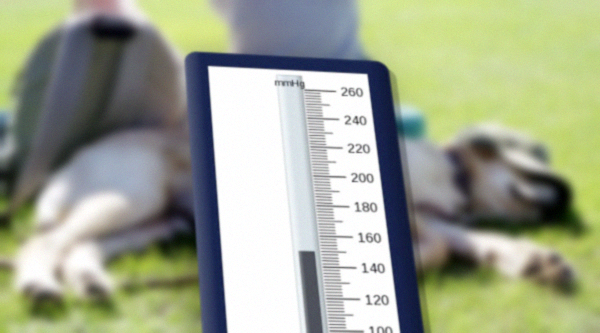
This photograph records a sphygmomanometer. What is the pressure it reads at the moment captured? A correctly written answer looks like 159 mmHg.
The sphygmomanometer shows 150 mmHg
